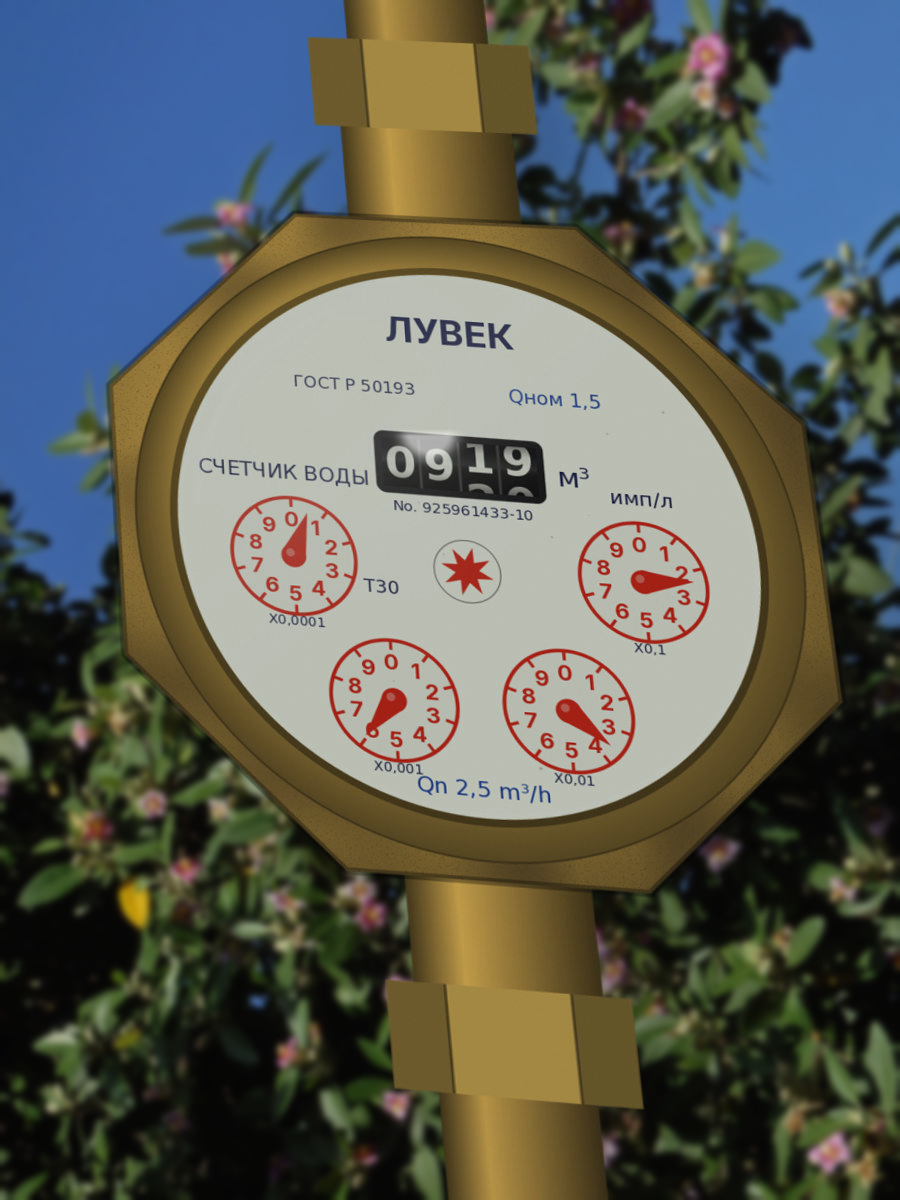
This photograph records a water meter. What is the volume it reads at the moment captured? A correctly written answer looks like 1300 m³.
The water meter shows 919.2360 m³
